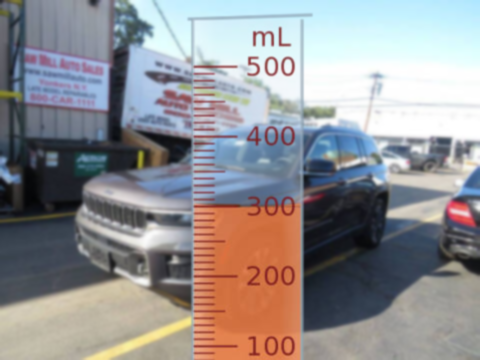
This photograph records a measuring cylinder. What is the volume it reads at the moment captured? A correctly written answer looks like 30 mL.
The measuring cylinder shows 300 mL
